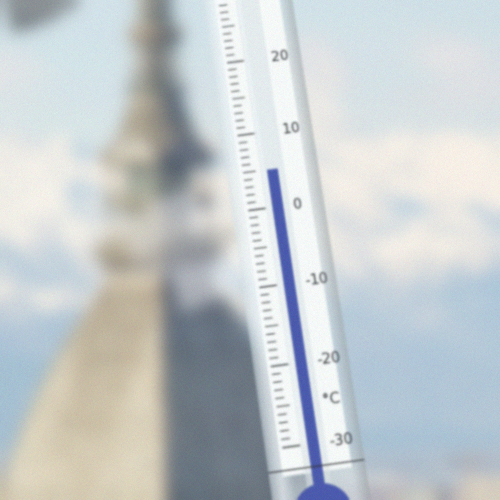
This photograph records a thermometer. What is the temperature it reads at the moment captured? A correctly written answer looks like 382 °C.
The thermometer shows 5 °C
